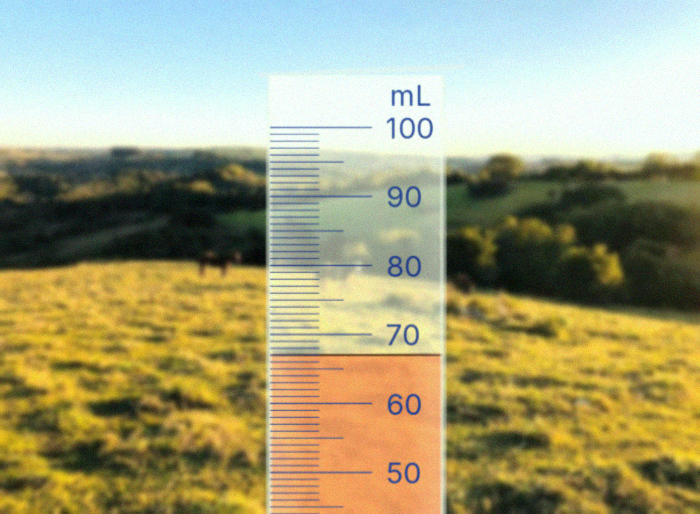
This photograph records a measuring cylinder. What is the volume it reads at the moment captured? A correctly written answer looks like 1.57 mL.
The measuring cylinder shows 67 mL
